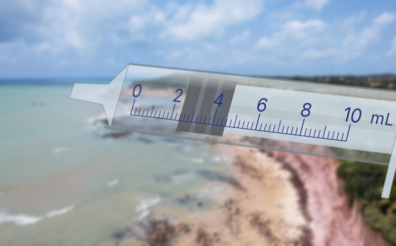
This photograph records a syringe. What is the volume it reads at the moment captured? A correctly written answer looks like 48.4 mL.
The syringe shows 2.4 mL
